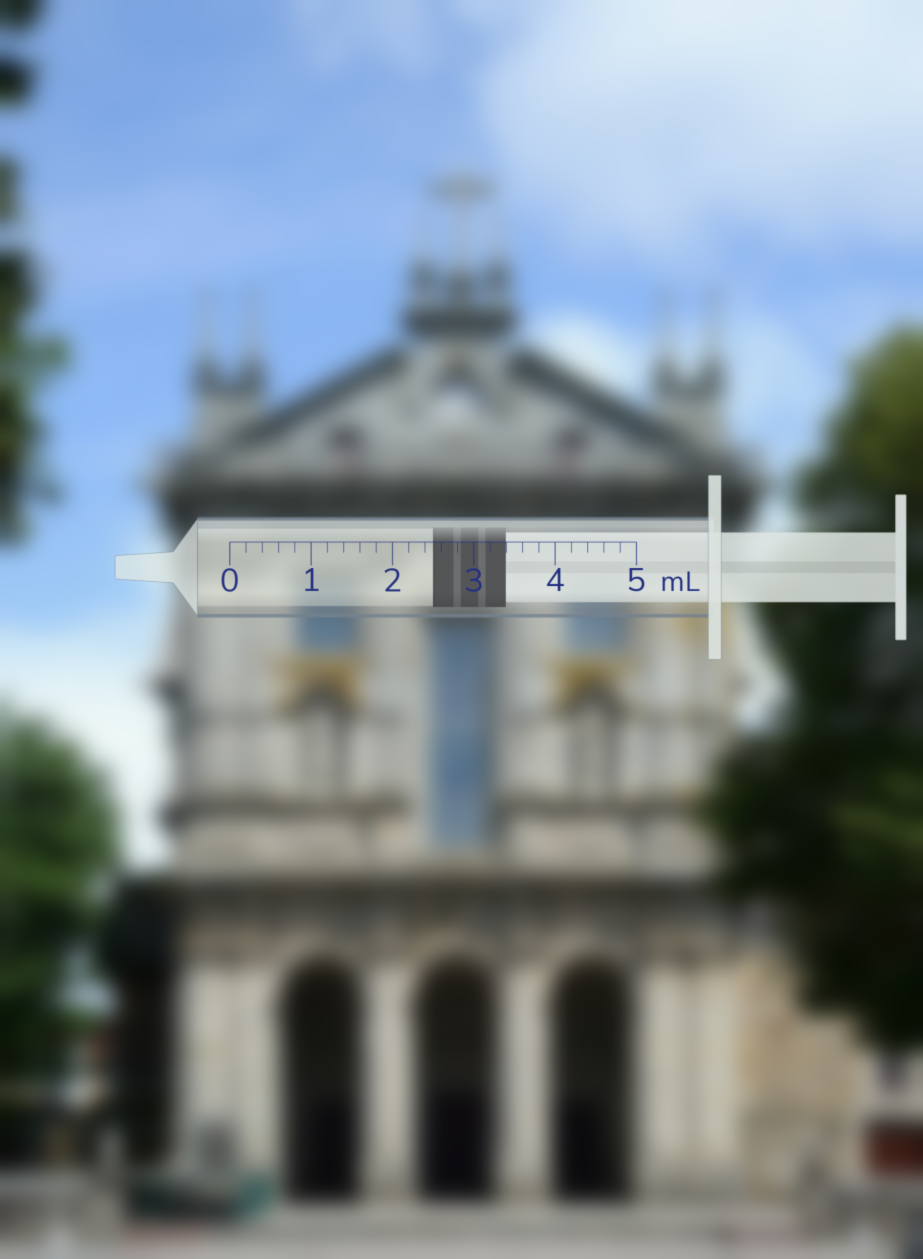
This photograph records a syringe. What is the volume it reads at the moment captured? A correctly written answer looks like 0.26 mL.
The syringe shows 2.5 mL
